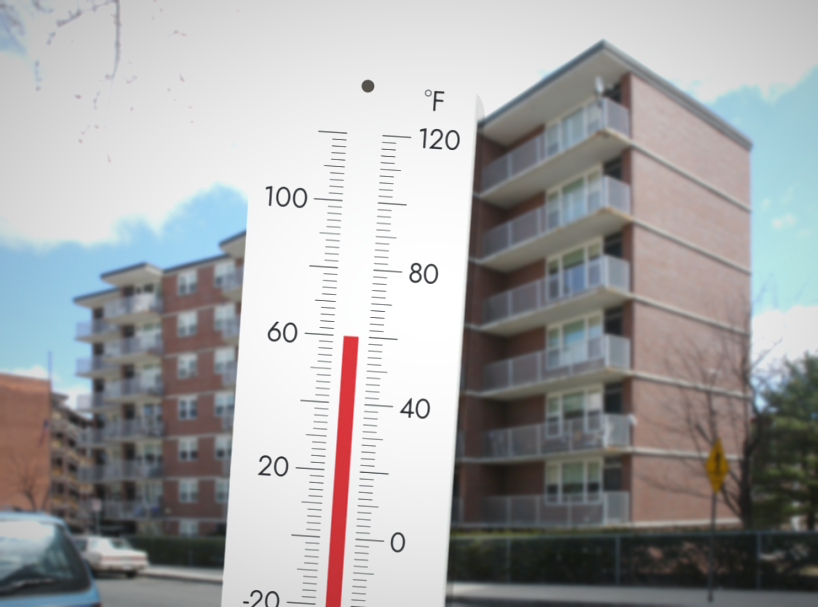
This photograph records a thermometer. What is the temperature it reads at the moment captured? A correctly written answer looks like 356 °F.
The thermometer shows 60 °F
